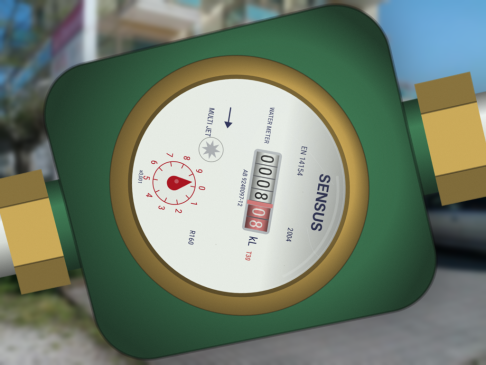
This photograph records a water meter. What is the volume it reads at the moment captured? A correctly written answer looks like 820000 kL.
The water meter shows 8.079 kL
